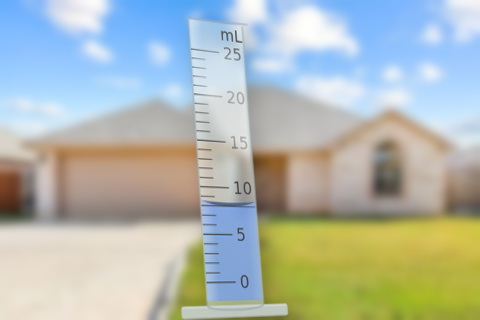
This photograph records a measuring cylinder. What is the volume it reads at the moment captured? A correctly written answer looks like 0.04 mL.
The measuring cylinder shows 8 mL
